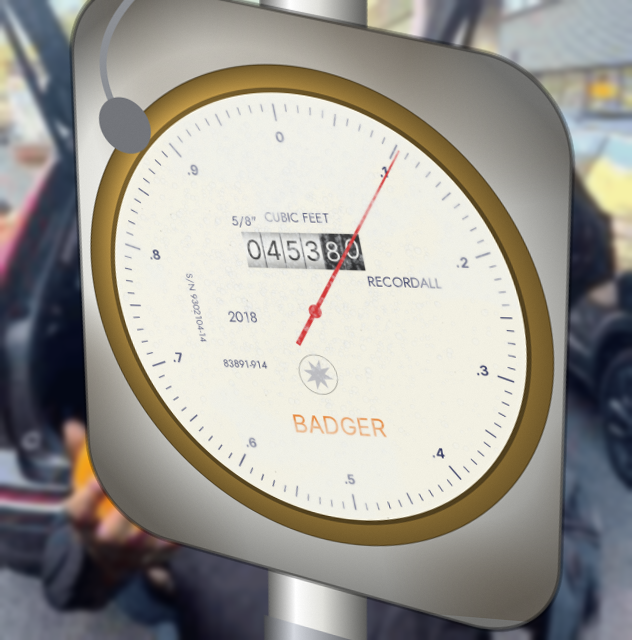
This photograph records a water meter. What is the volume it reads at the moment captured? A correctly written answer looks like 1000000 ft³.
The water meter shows 45380.10 ft³
